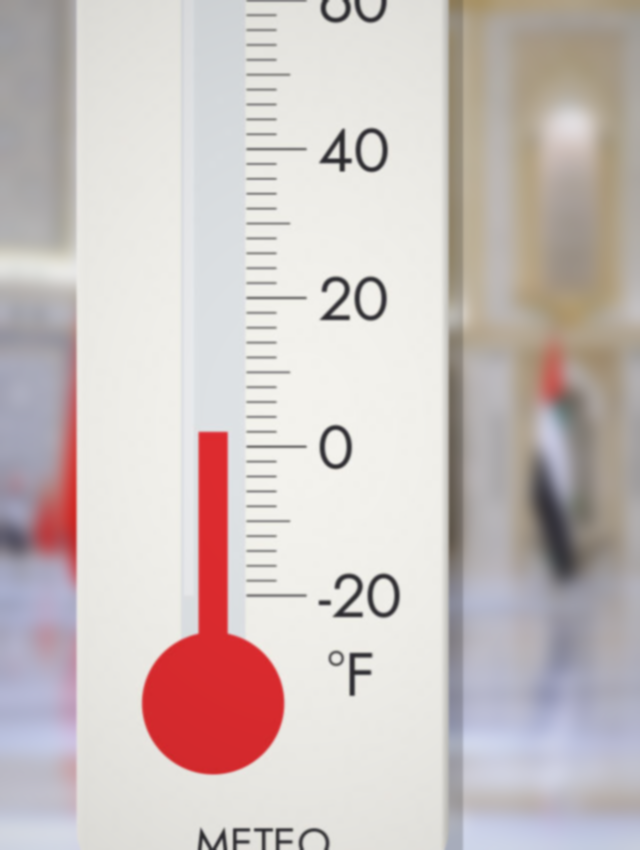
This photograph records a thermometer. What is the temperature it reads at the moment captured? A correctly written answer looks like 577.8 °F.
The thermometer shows 2 °F
